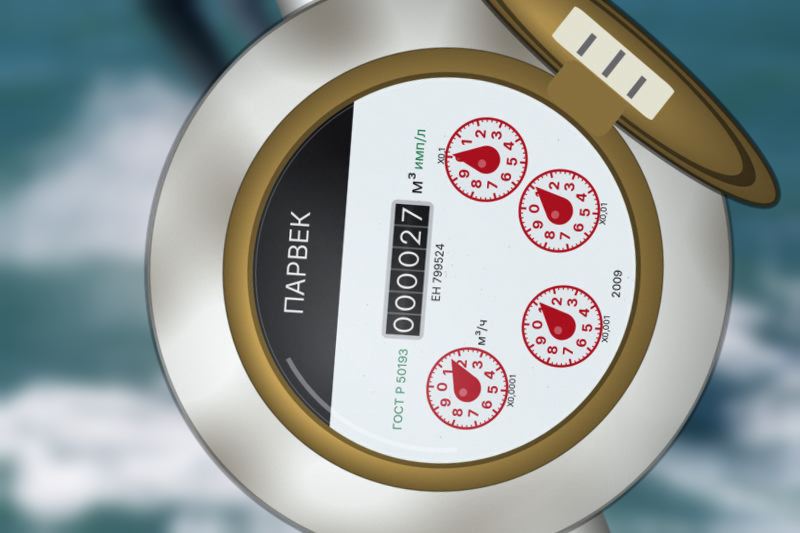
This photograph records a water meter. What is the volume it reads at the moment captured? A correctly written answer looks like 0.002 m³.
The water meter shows 27.0111 m³
